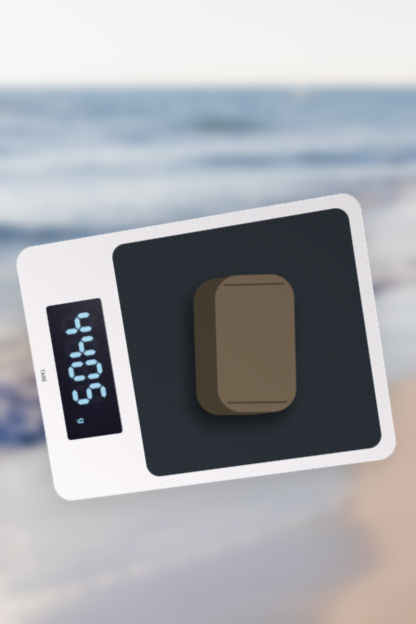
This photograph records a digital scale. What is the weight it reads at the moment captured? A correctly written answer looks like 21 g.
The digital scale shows 4405 g
